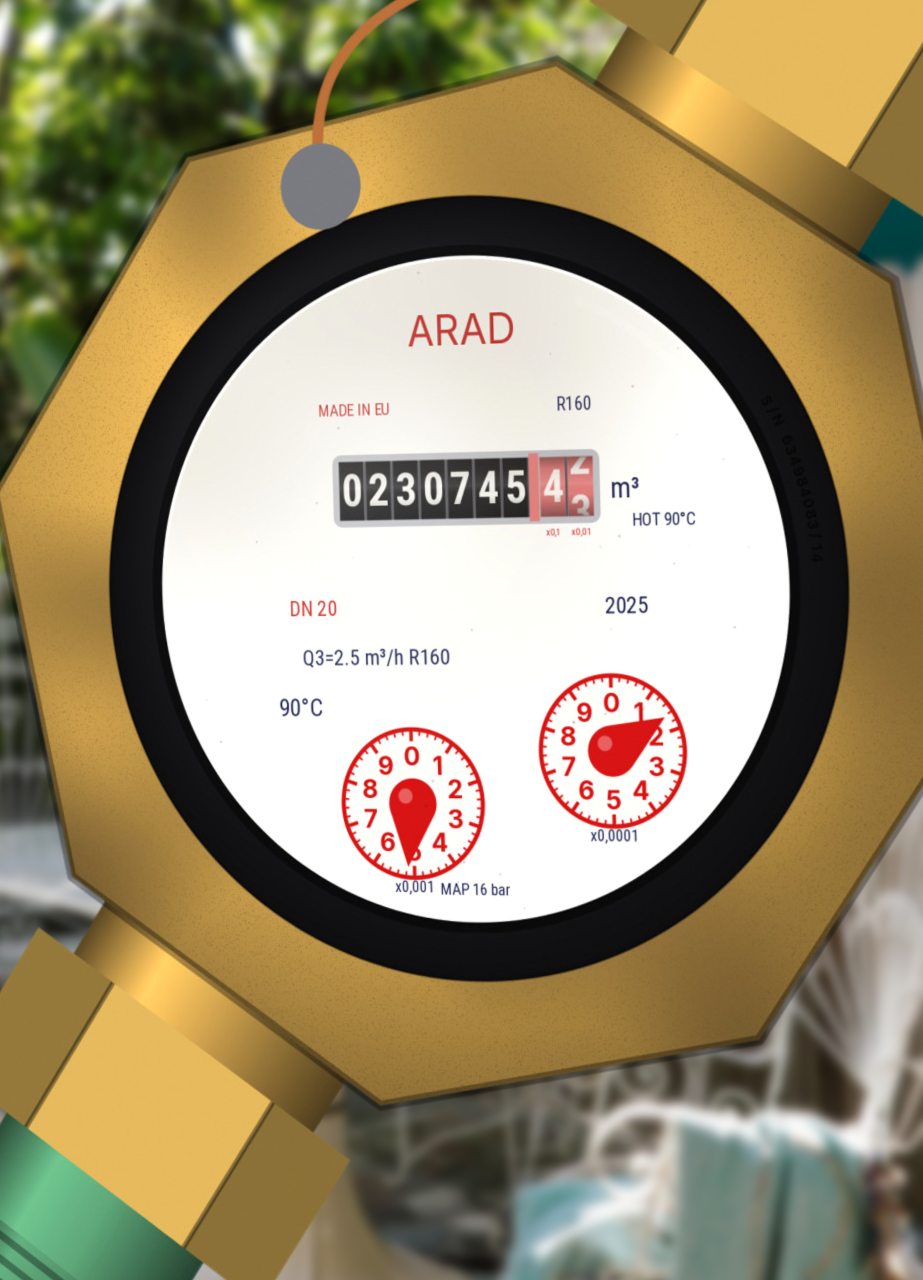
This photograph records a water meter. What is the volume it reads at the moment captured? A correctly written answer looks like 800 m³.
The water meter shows 230745.4251 m³
